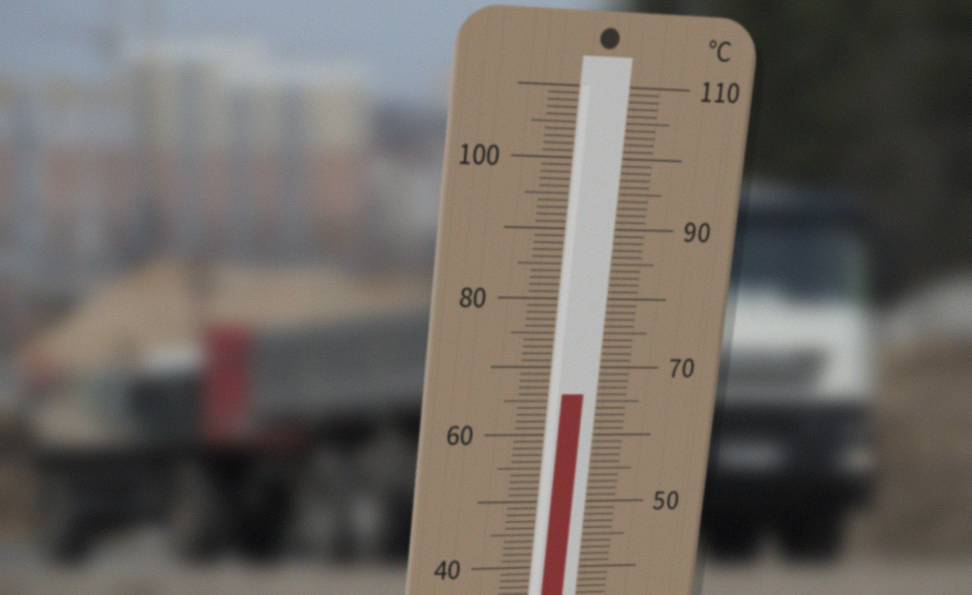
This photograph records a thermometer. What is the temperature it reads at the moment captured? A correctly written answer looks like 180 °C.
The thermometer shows 66 °C
